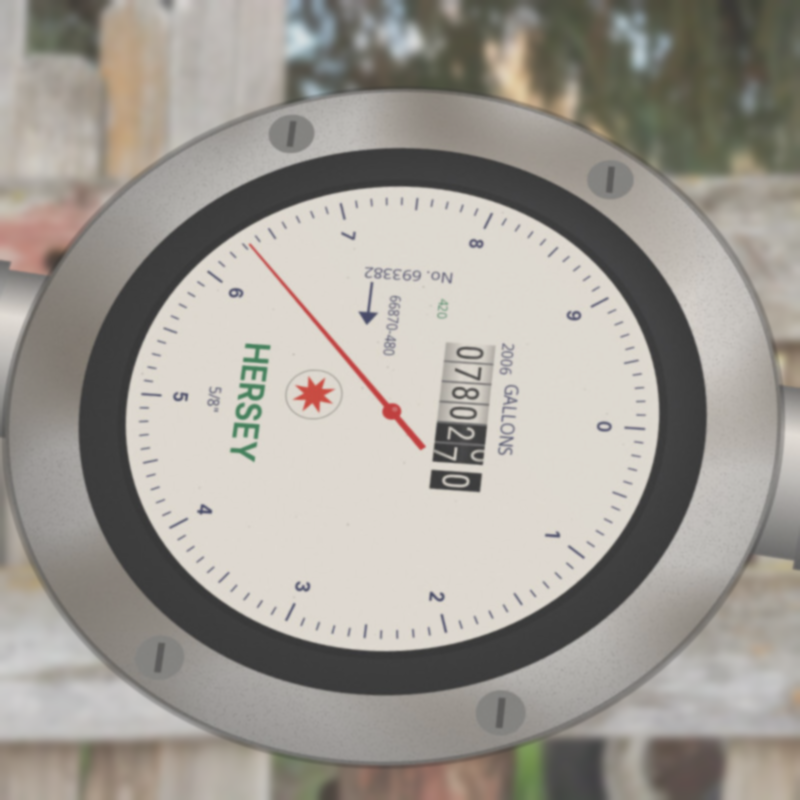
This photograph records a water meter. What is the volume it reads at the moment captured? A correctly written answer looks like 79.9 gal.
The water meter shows 780266.3 gal
